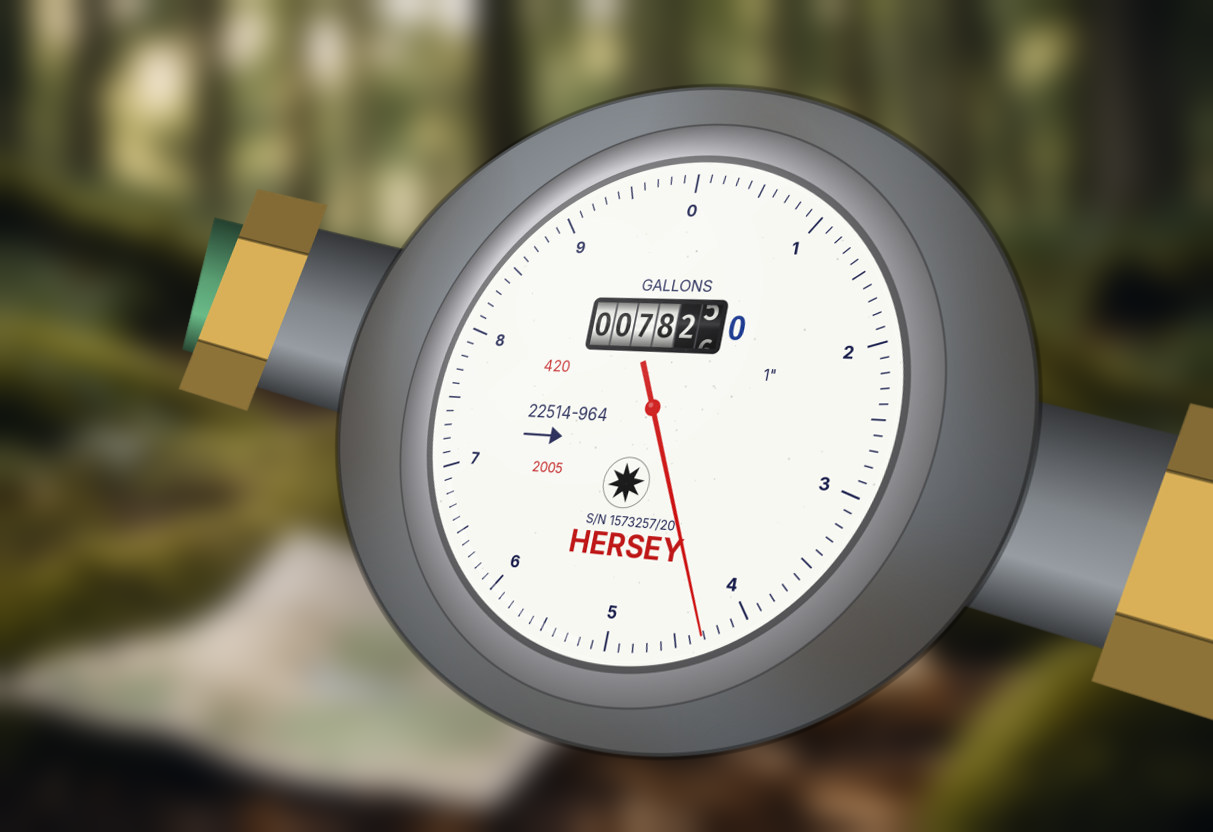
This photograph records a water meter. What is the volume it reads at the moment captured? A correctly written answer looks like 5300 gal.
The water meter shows 78254.3 gal
